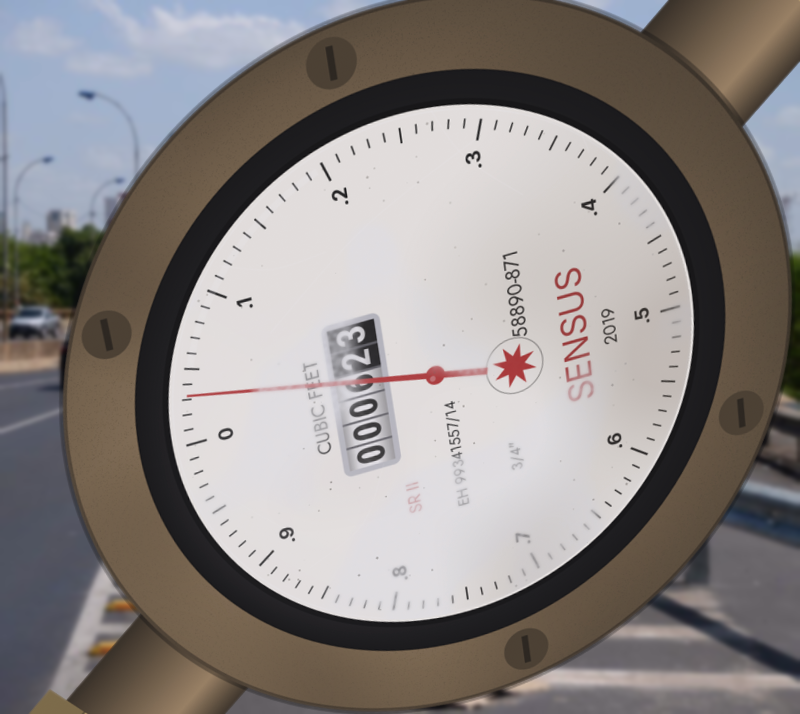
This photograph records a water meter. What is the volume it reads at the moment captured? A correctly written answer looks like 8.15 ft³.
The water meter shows 623.03 ft³
